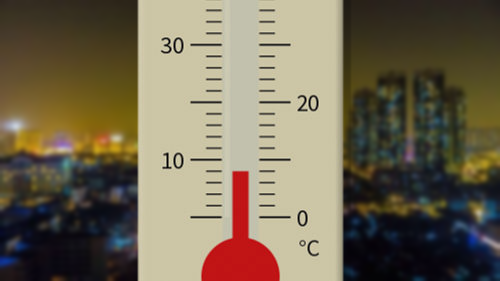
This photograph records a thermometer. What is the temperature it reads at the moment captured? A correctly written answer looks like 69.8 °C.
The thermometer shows 8 °C
